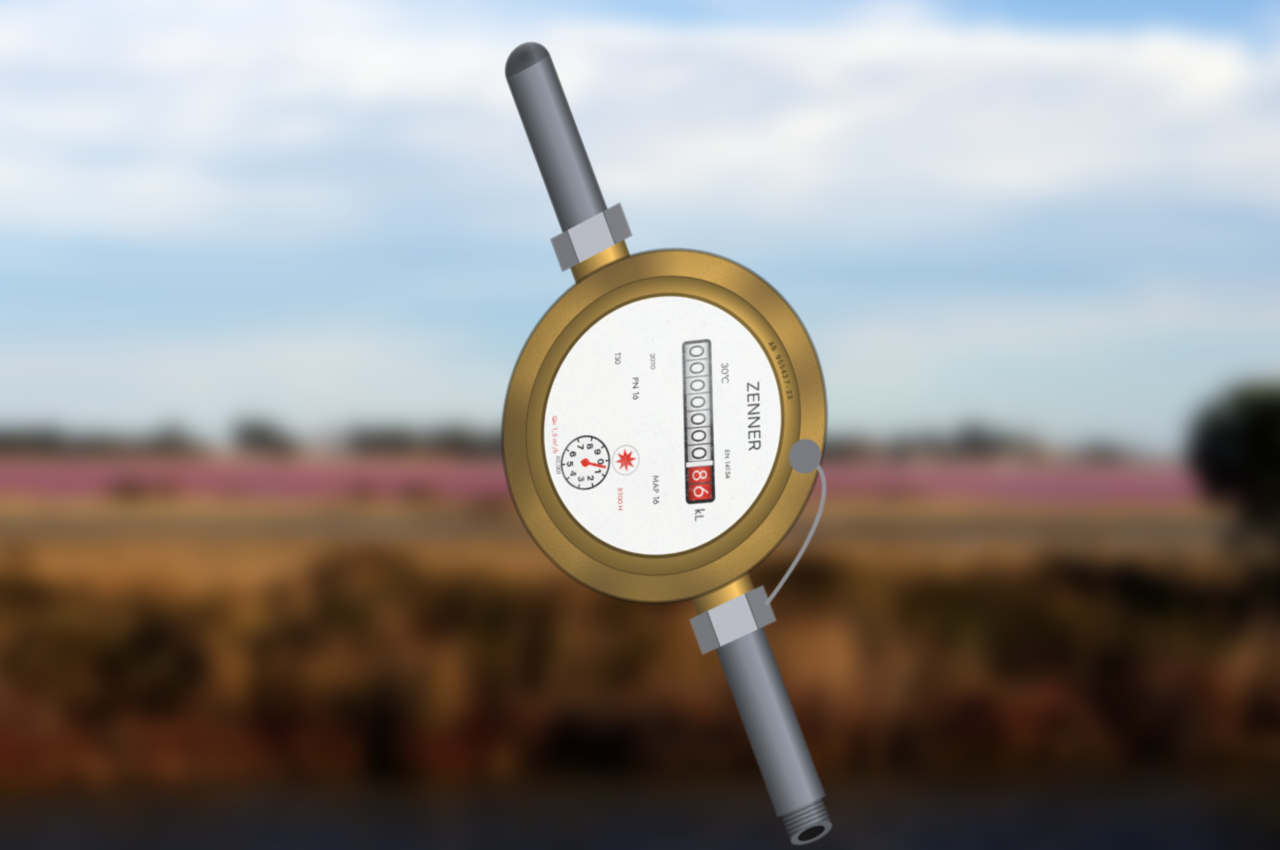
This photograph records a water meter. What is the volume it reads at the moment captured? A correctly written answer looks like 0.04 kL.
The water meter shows 0.860 kL
